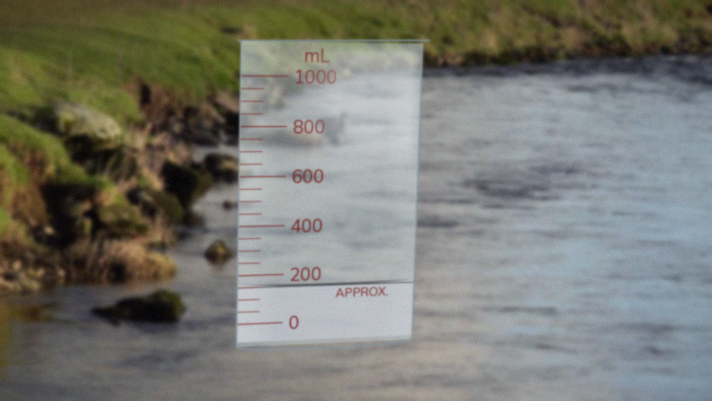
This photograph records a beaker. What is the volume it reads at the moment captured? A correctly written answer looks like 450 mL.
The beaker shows 150 mL
